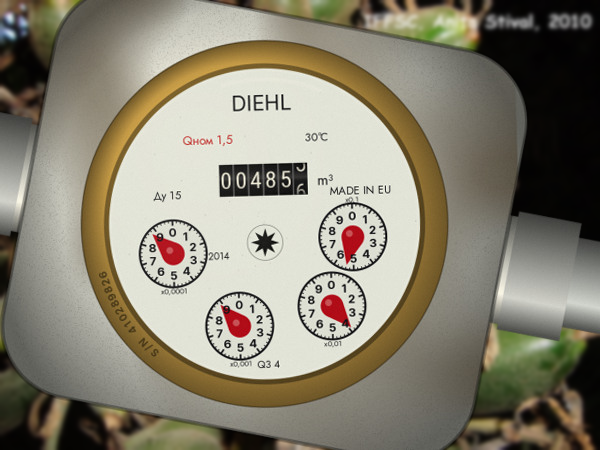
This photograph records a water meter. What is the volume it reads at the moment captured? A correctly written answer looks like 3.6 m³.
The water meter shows 4855.5388 m³
